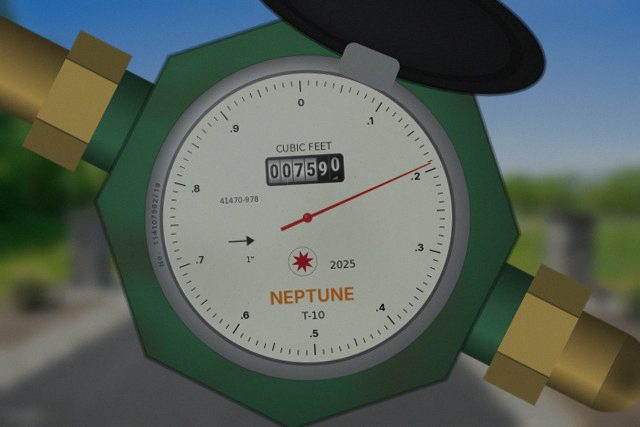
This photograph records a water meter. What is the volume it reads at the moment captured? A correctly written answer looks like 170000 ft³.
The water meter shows 7590.19 ft³
